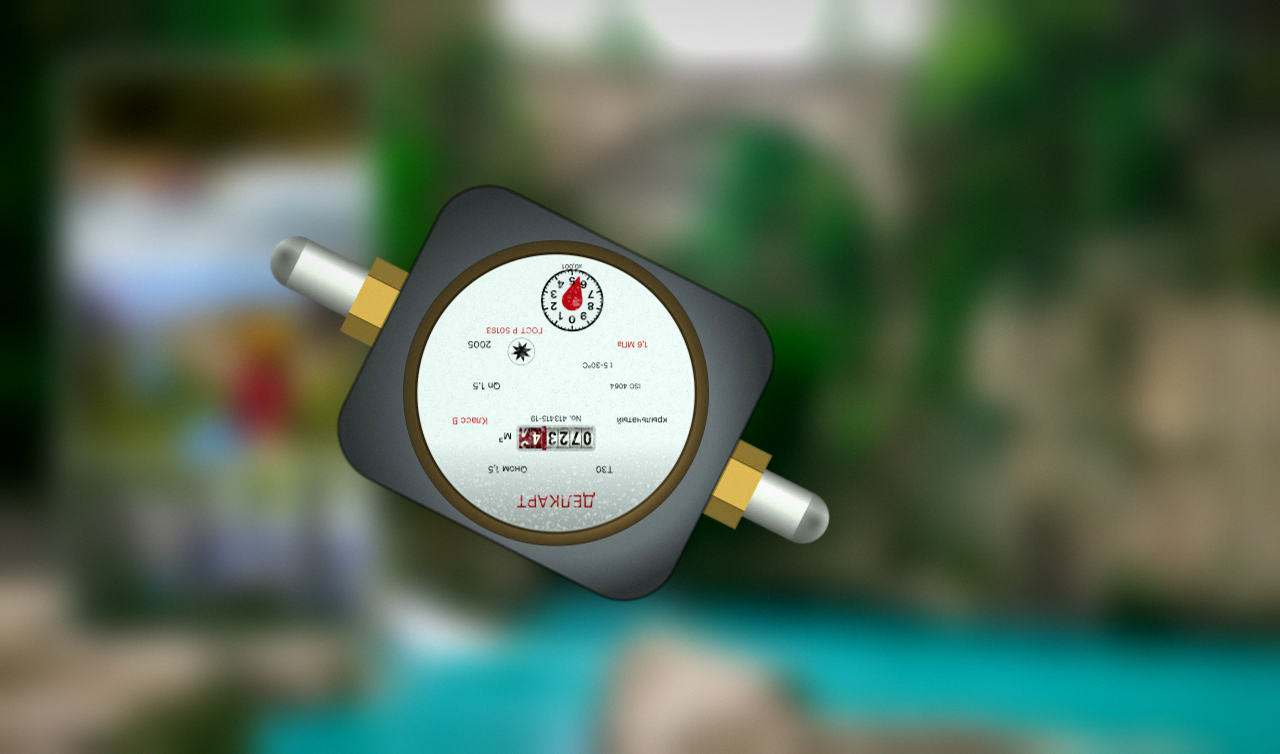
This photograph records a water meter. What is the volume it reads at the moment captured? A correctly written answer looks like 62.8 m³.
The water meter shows 723.435 m³
